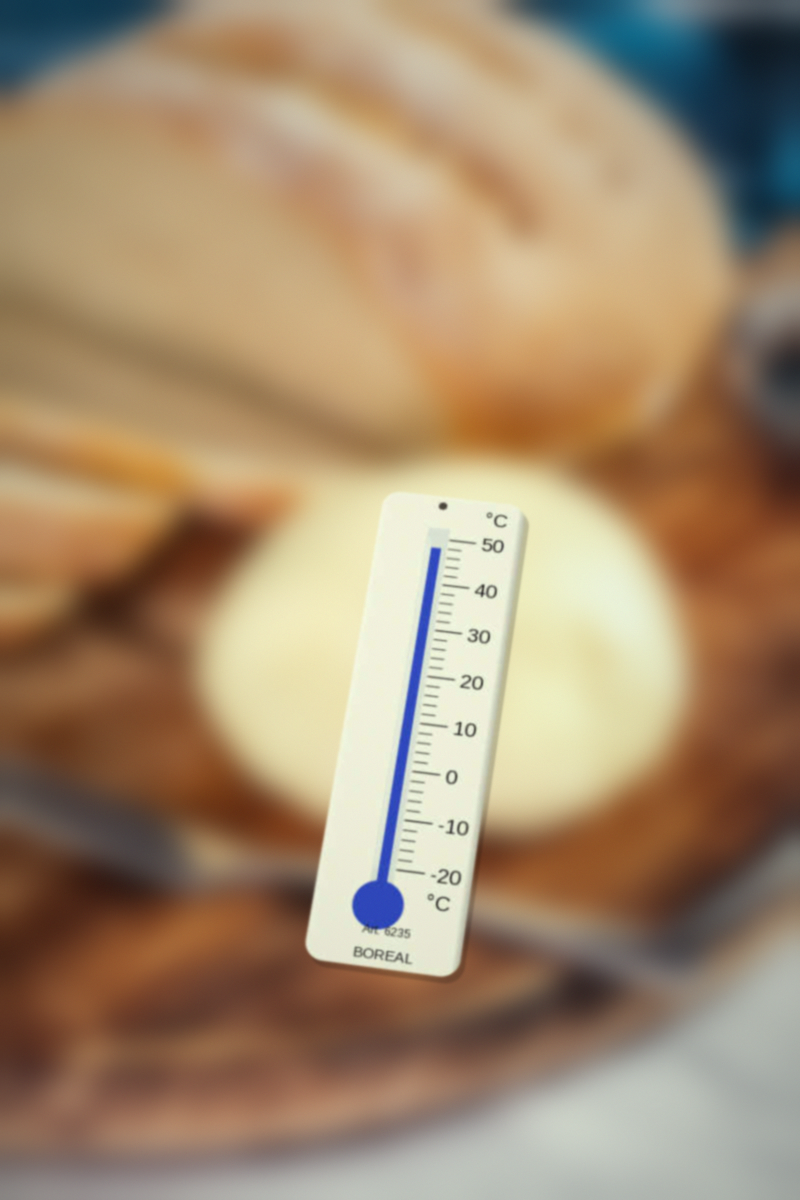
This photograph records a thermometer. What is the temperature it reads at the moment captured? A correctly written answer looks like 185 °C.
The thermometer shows 48 °C
